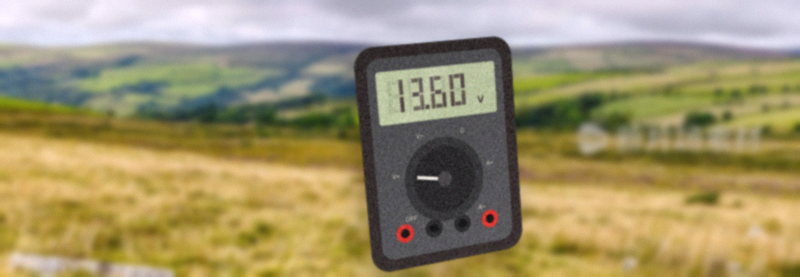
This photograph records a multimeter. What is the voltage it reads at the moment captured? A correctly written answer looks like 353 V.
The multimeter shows 13.60 V
